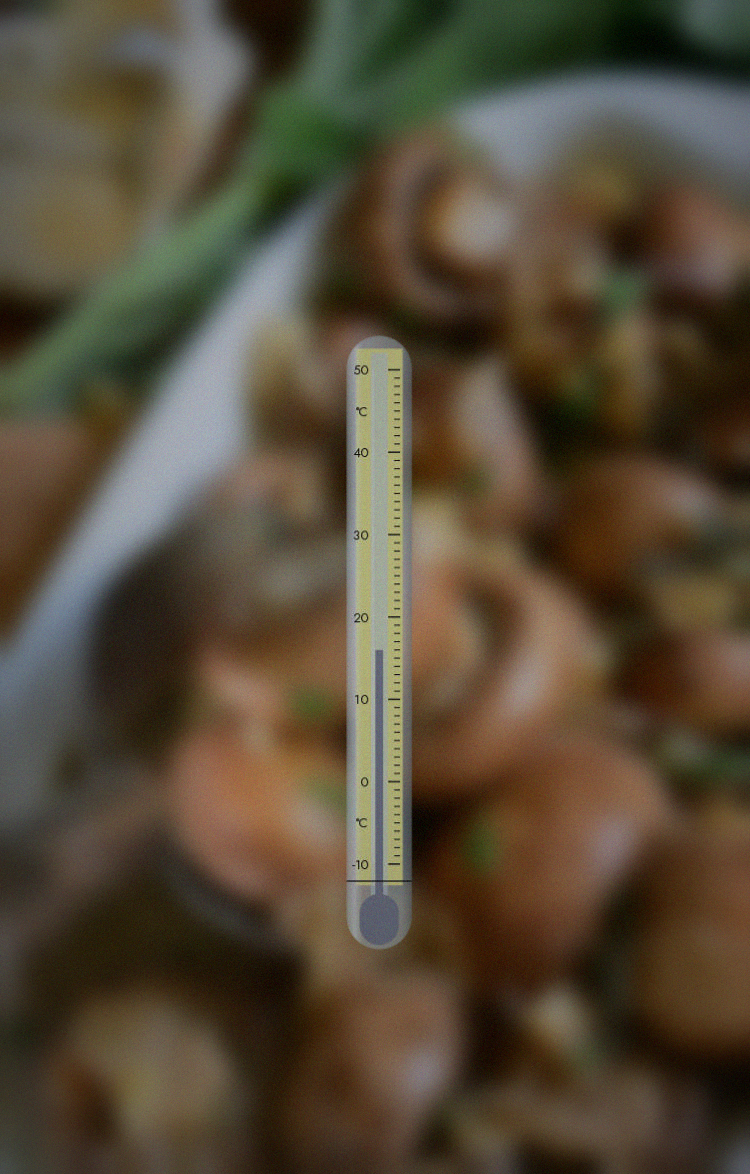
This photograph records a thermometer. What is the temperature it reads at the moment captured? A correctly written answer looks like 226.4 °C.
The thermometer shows 16 °C
